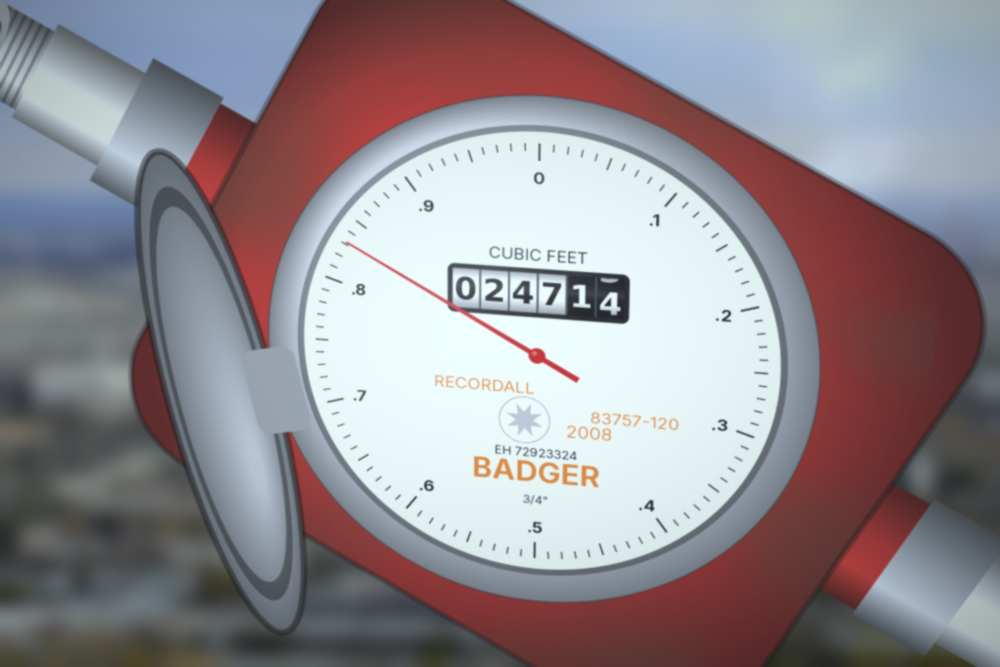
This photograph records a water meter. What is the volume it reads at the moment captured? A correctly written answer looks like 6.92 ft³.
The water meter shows 24713.83 ft³
